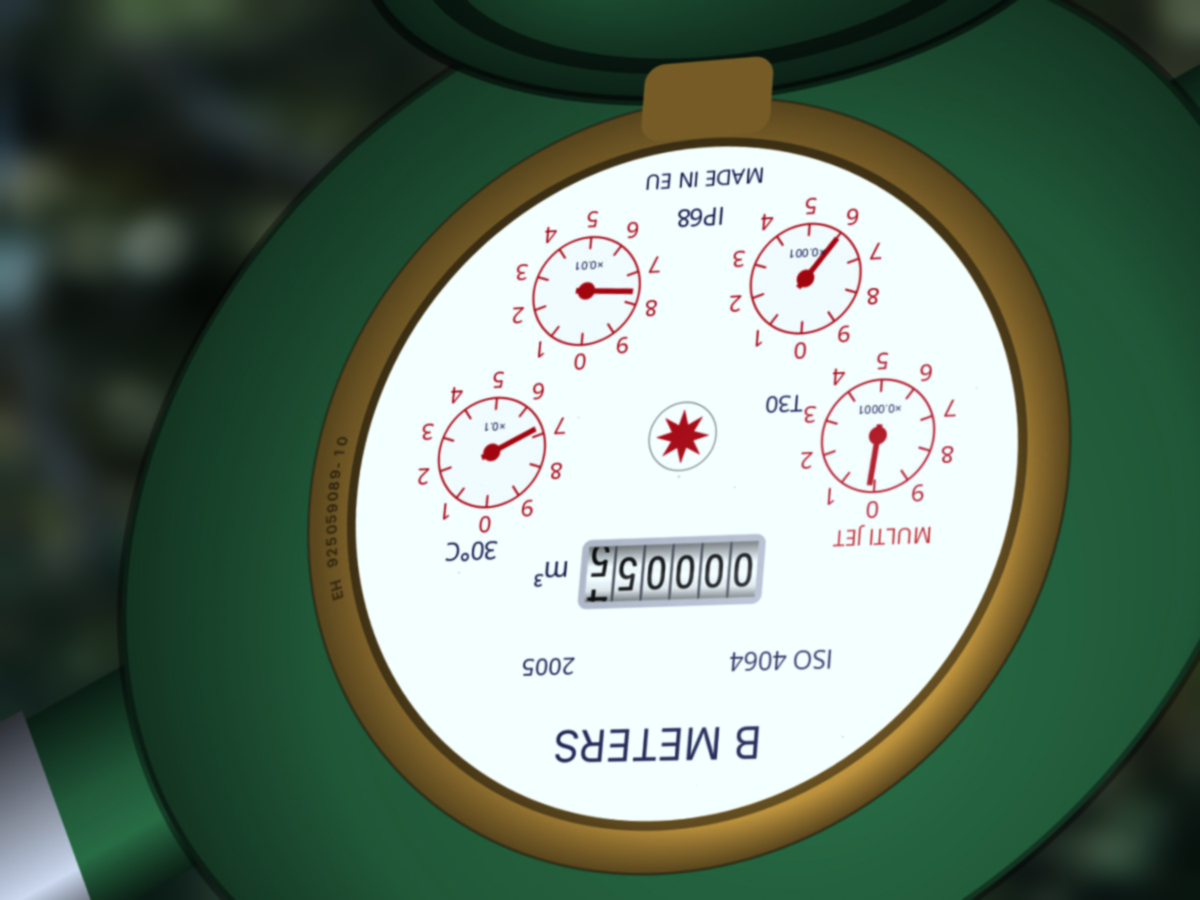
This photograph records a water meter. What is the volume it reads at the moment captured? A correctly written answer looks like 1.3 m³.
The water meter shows 54.6760 m³
